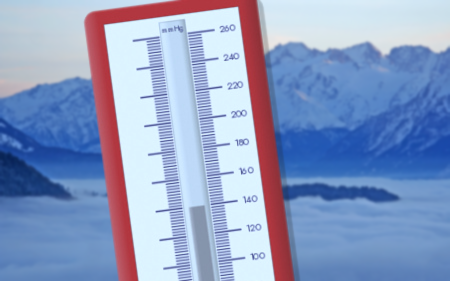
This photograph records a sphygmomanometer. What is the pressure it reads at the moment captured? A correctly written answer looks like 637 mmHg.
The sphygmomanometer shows 140 mmHg
